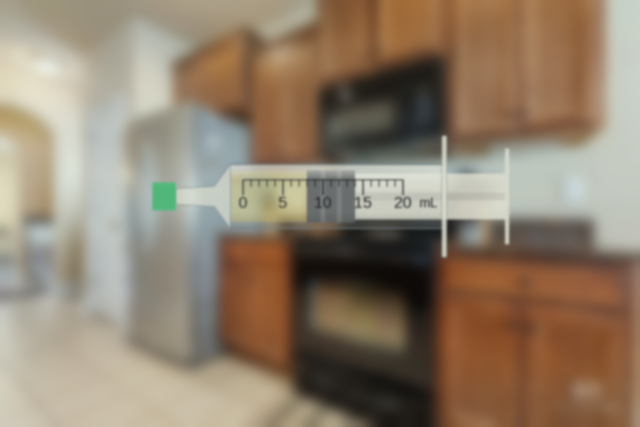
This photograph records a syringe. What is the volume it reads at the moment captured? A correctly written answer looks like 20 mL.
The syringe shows 8 mL
